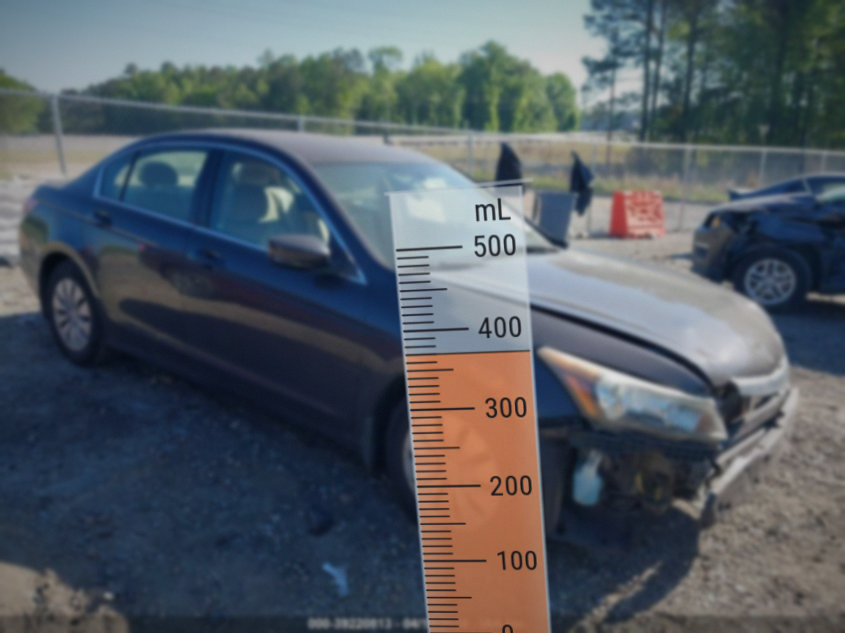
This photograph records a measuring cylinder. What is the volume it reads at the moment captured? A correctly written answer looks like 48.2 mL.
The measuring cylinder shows 370 mL
